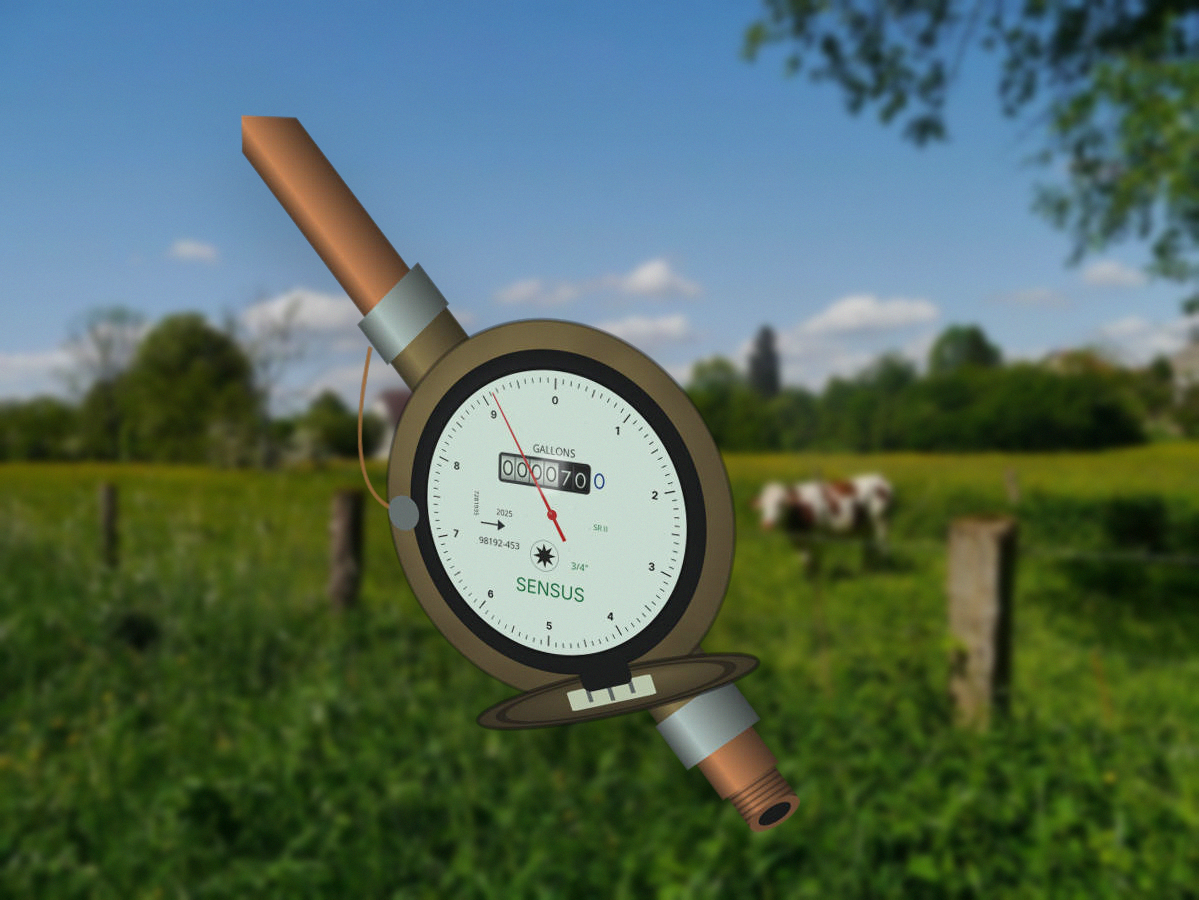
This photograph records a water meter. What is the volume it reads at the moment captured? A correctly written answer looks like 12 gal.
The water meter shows 699.1 gal
